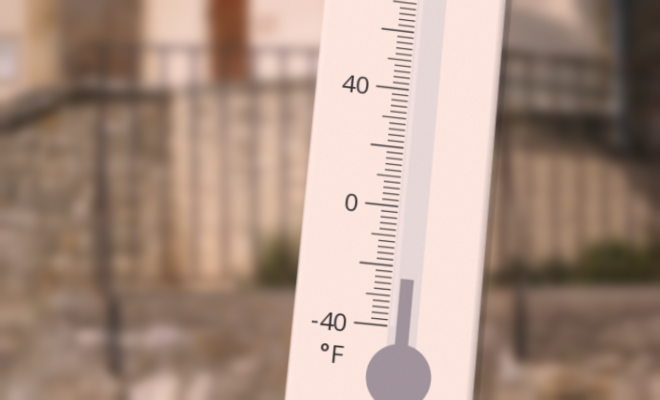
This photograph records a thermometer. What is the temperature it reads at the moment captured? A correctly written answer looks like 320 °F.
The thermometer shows -24 °F
